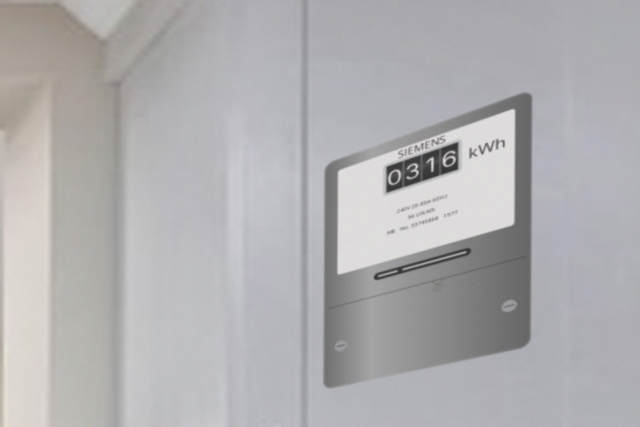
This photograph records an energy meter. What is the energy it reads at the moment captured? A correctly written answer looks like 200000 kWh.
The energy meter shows 316 kWh
